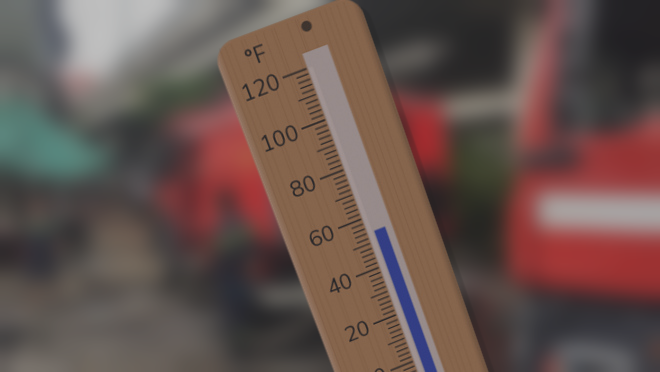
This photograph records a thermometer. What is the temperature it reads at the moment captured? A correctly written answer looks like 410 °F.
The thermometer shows 54 °F
